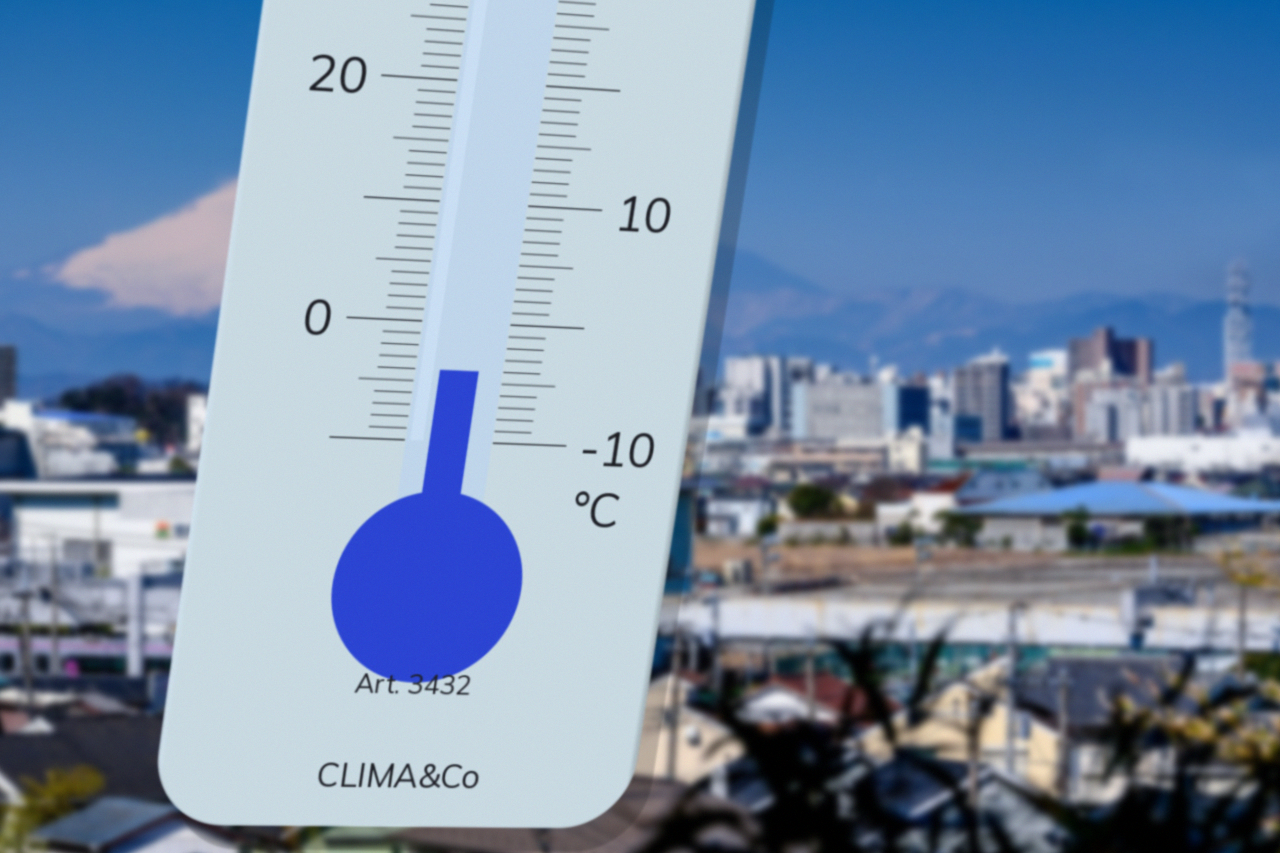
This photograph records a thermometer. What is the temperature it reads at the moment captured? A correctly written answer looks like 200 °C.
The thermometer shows -4 °C
